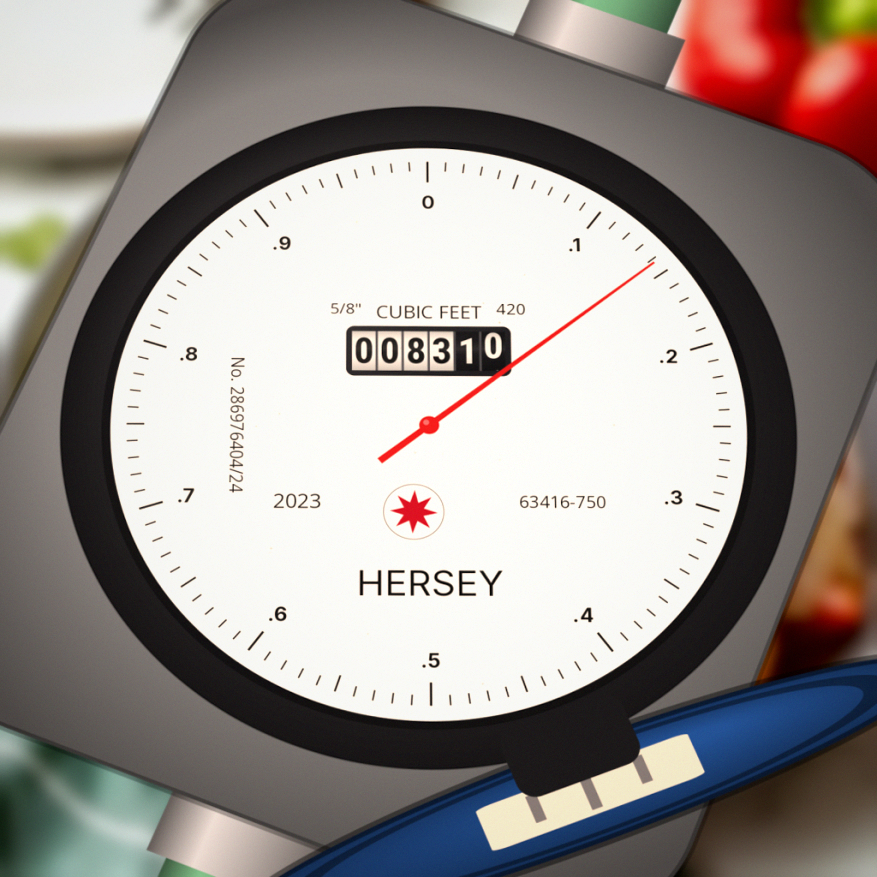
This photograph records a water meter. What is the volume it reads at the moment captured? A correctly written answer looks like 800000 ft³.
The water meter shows 8310.14 ft³
